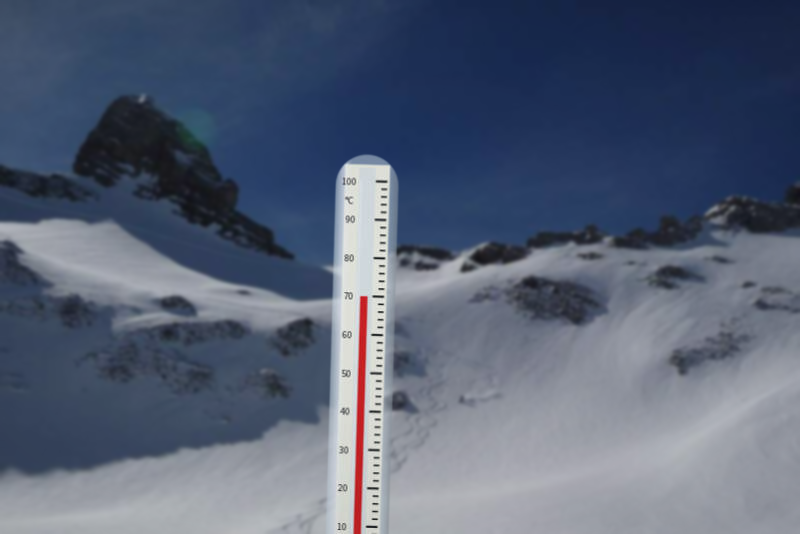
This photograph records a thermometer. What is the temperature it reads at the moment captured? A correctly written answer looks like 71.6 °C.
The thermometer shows 70 °C
